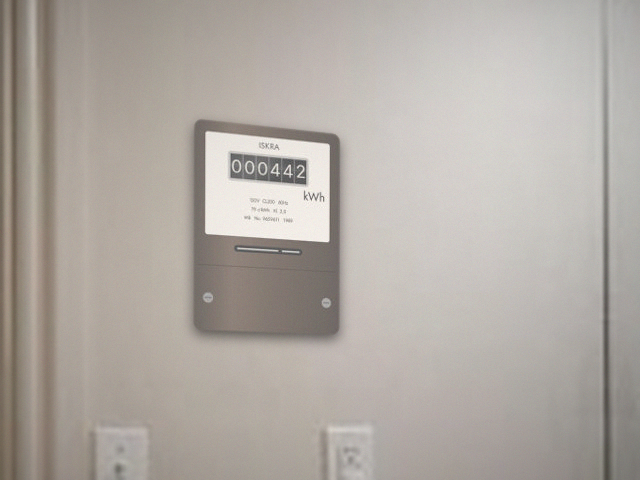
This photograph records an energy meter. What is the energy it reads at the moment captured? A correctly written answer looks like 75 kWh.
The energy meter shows 442 kWh
